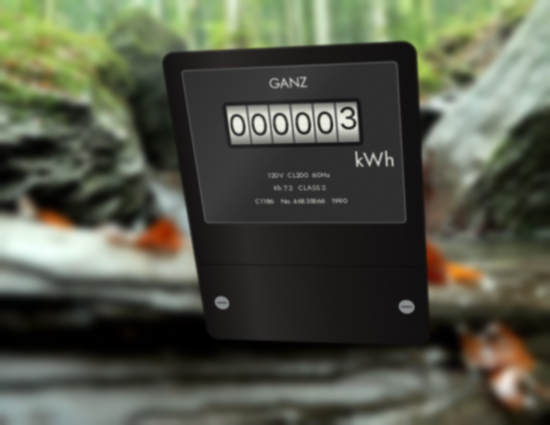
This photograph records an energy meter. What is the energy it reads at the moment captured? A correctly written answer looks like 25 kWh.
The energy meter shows 3 kWh
